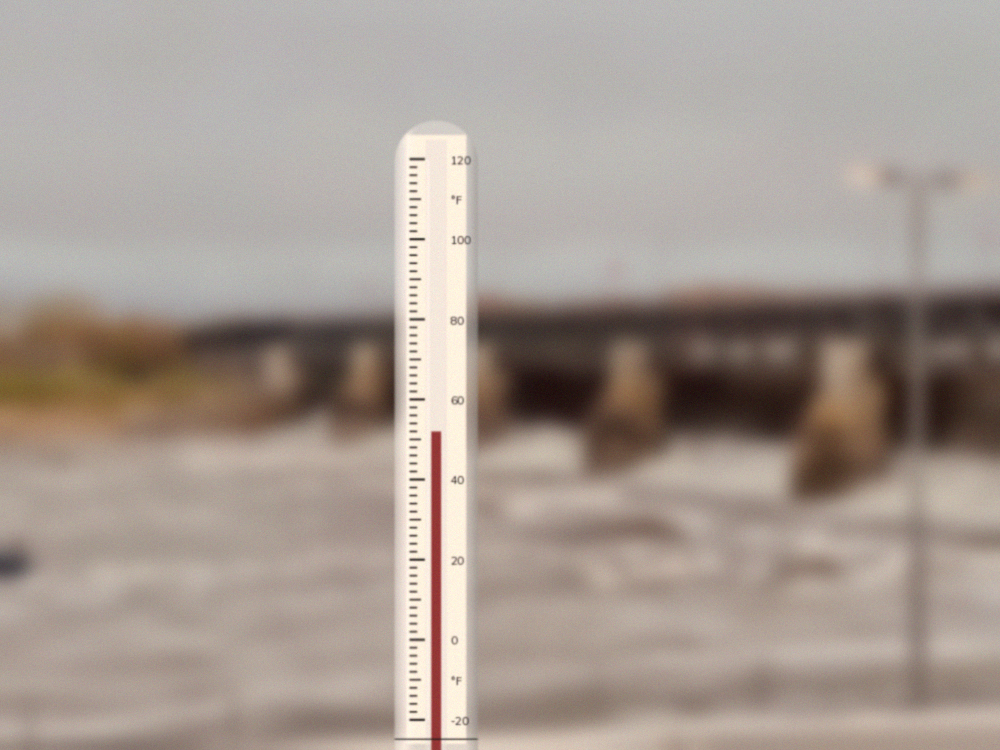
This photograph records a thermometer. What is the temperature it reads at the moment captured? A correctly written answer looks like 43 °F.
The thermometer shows 52 °F
